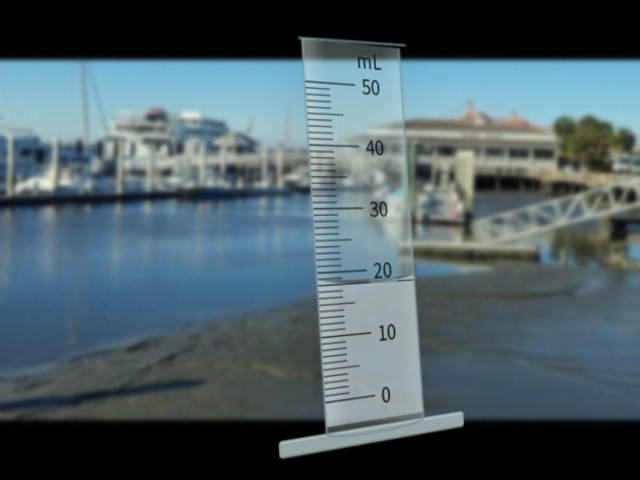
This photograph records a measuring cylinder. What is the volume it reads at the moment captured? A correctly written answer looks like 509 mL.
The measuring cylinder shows 18 mL
